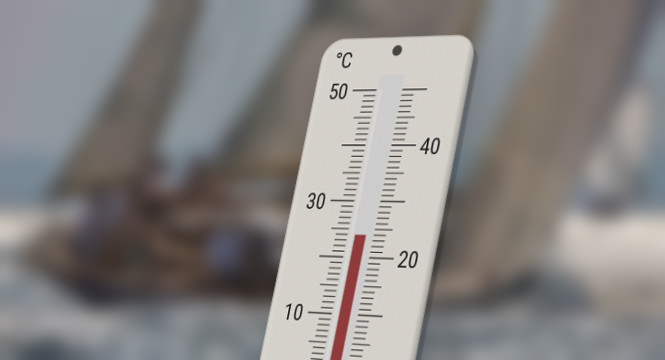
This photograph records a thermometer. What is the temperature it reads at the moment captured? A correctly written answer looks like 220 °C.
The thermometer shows 24 °C
